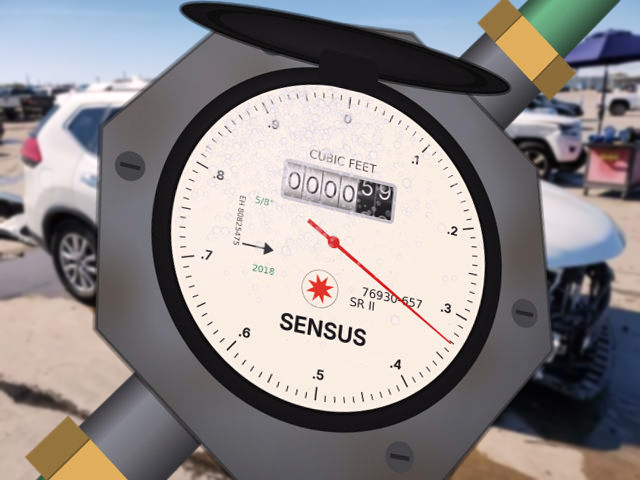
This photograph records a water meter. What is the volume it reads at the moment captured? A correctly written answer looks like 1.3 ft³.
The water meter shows 59.33 ft³
